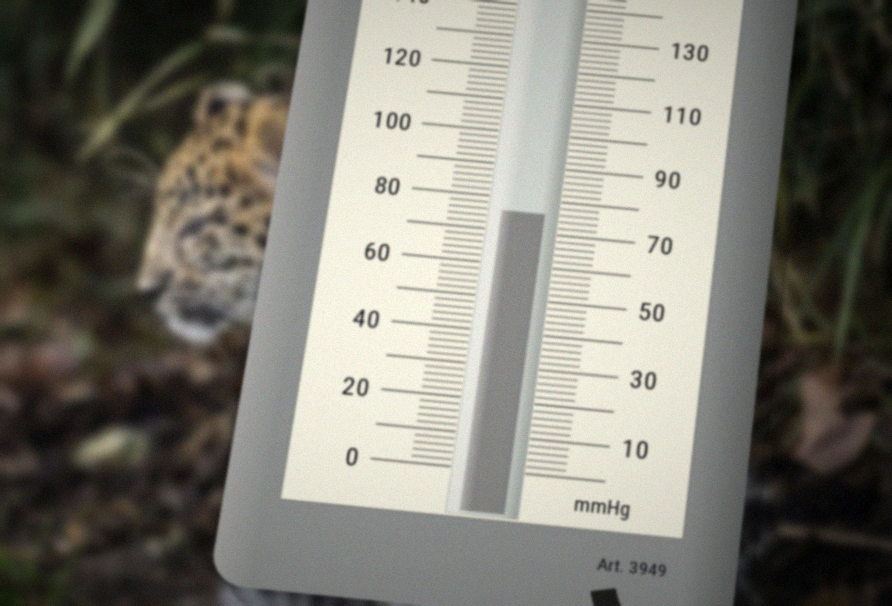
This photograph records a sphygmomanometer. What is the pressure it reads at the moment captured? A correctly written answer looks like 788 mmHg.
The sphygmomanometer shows 76 mmHg
